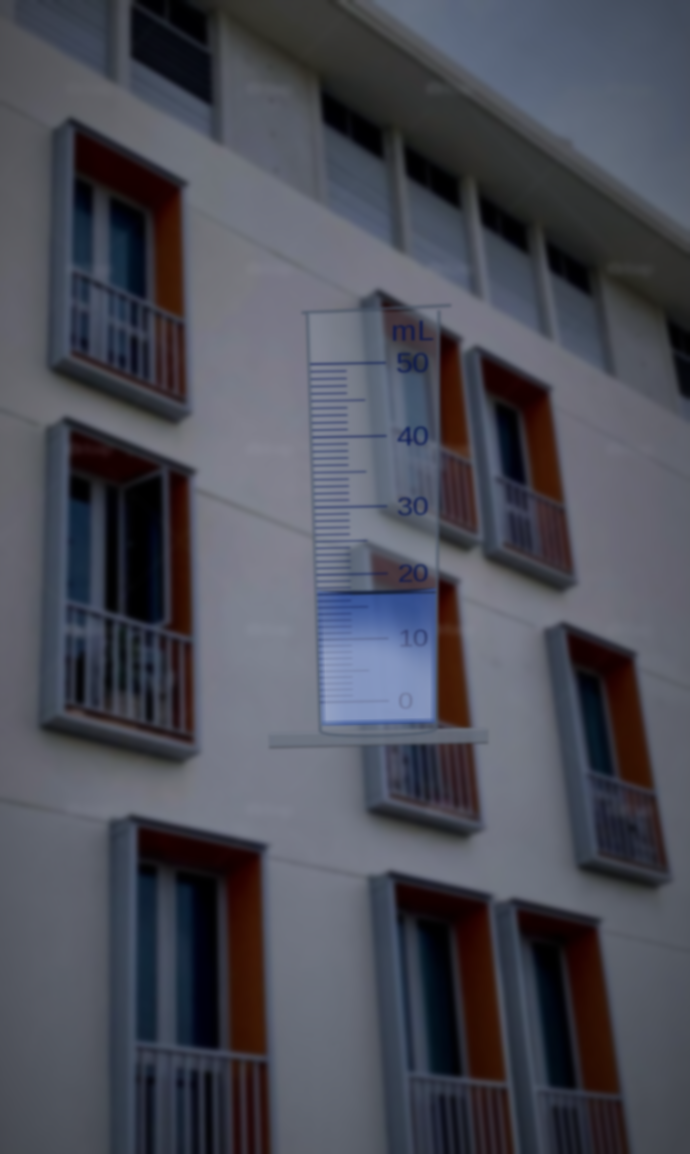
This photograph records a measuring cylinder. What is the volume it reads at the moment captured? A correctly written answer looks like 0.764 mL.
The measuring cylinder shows 17 mL
